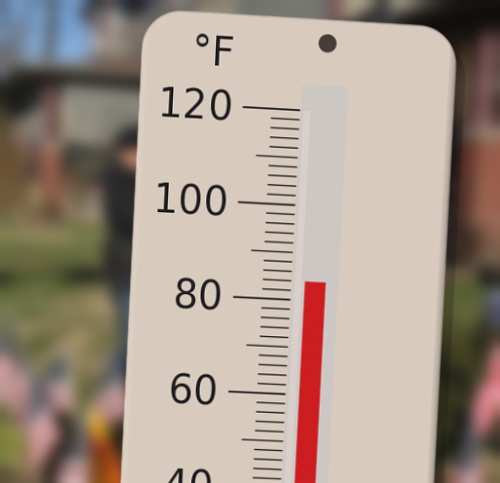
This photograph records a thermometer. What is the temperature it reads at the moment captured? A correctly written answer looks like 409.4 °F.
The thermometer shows 84 °F
